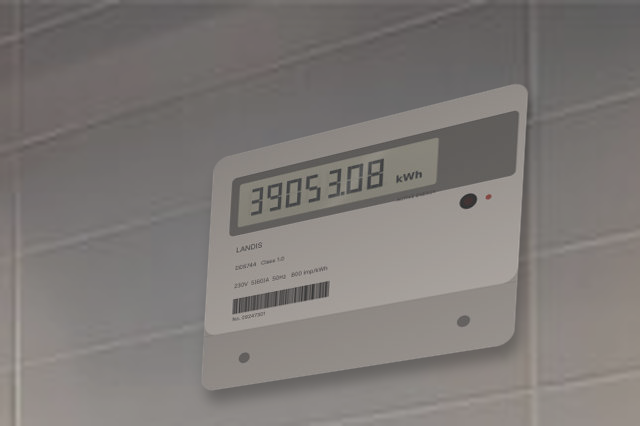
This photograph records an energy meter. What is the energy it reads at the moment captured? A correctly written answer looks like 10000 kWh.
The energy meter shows 39053.08 kWh
